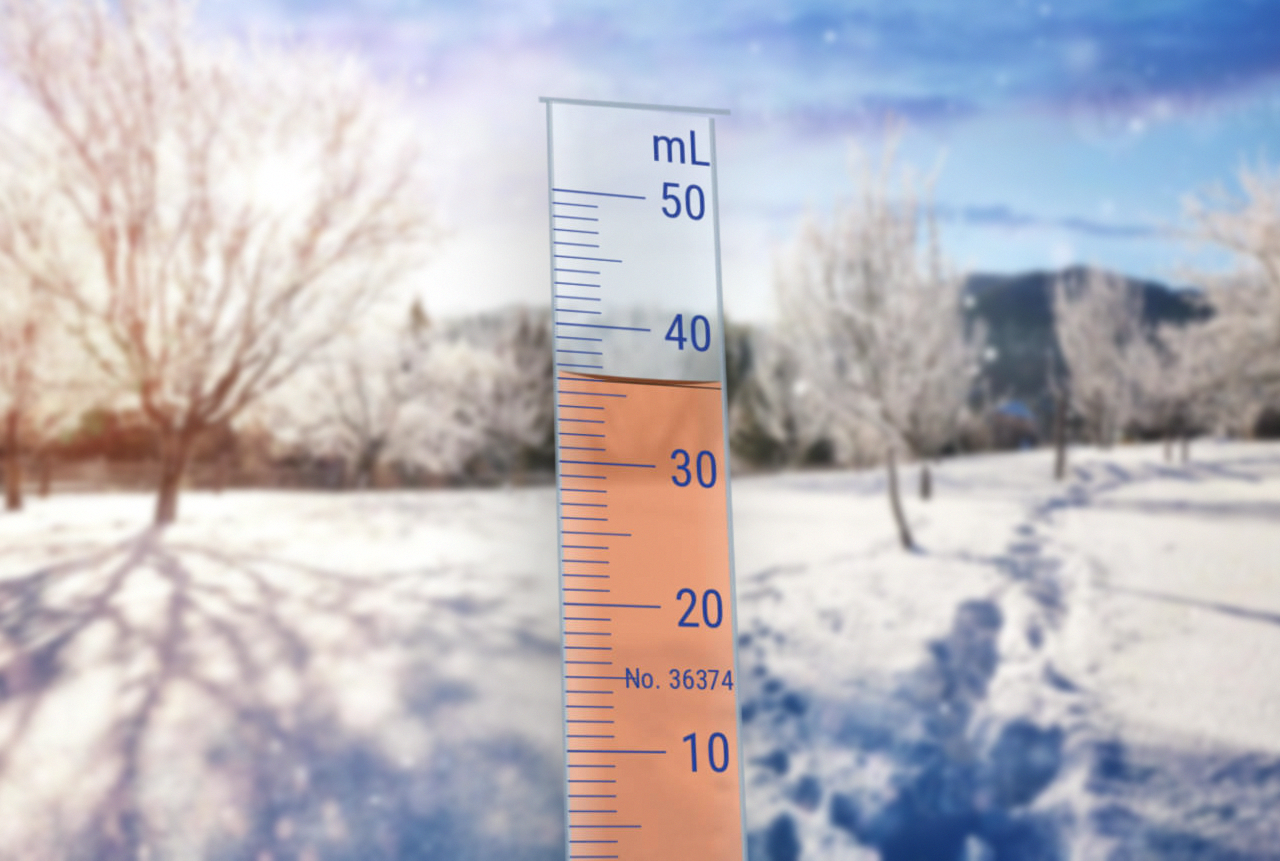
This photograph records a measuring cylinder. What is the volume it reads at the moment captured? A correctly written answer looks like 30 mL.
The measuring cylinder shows 36 mL
